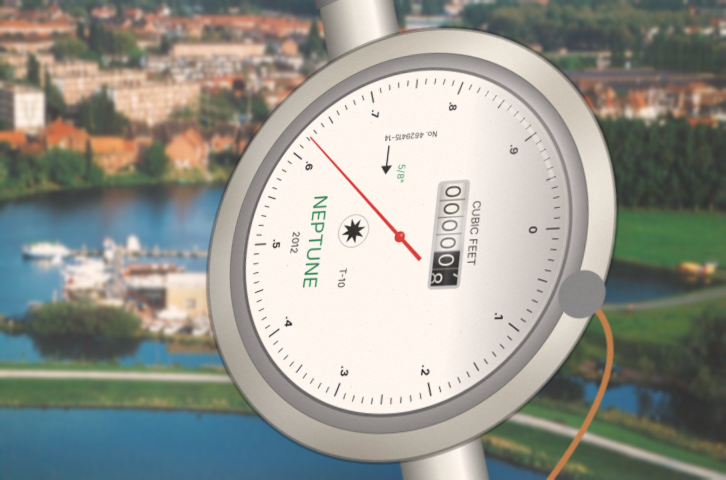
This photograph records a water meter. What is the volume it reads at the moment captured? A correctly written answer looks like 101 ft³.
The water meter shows 7.62 ft³
